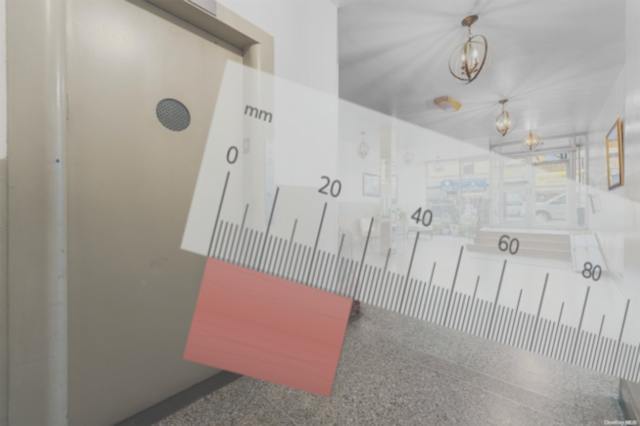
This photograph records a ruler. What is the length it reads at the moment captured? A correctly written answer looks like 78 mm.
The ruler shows 30 mm
